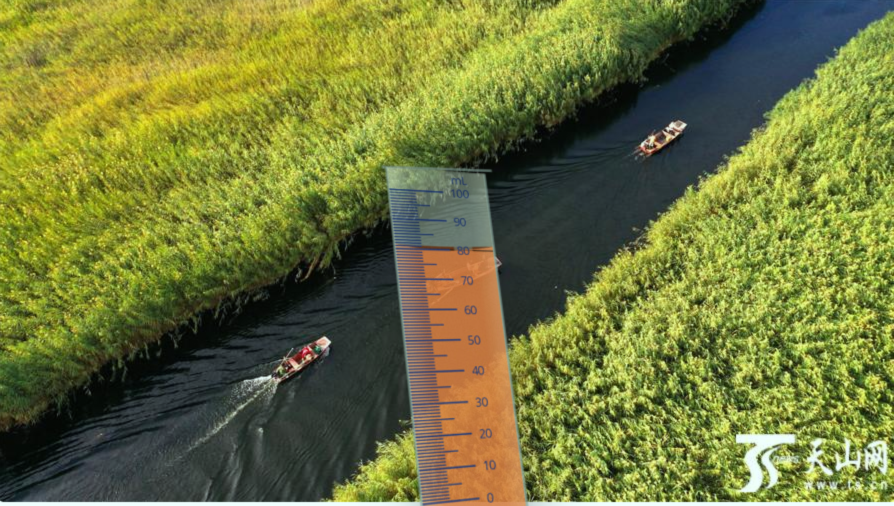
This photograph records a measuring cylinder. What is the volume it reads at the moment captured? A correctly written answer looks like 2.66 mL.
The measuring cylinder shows 80 mL
